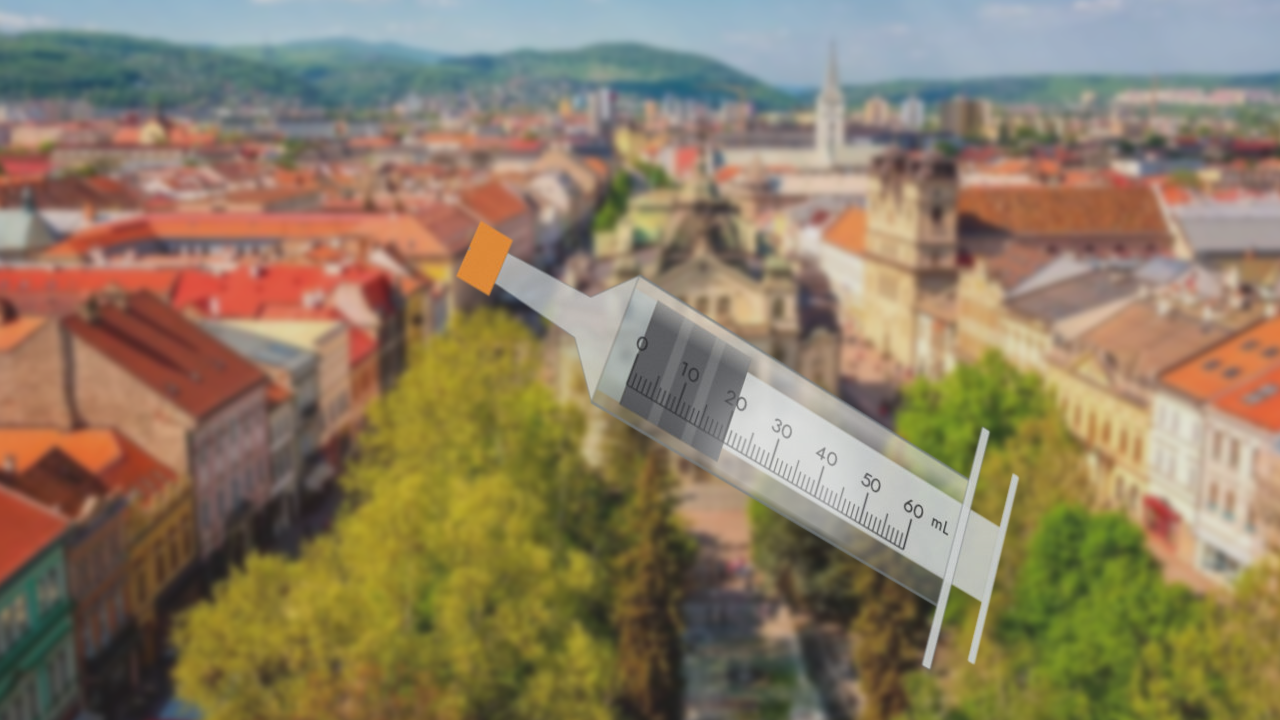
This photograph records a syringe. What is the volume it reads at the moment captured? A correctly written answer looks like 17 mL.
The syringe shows 0 mL
